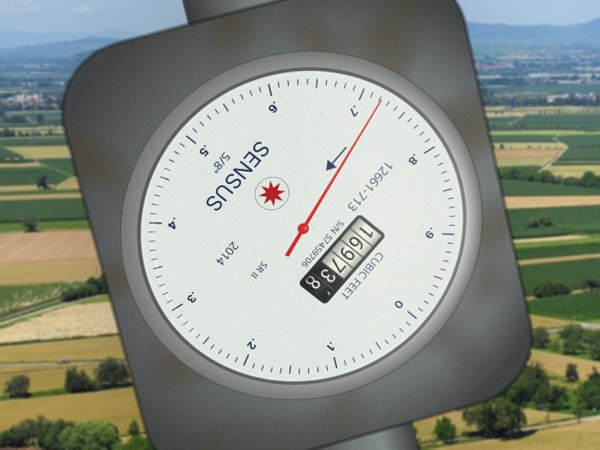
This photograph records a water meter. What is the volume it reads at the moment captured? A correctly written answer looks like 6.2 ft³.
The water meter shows 169737.72 ft³
